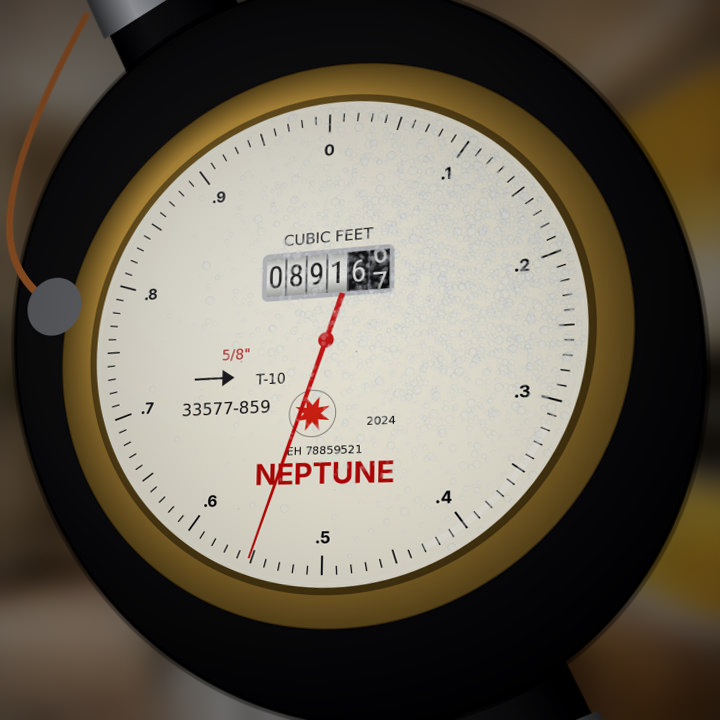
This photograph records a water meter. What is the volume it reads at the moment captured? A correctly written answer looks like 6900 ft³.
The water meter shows 89166.55 ft³
